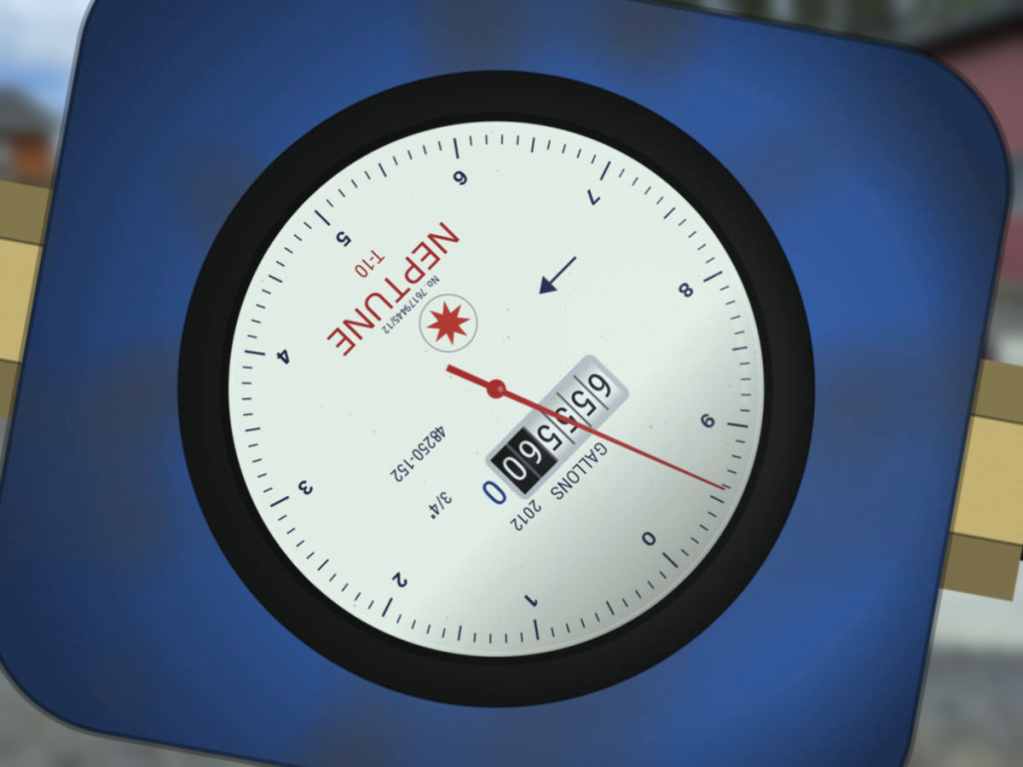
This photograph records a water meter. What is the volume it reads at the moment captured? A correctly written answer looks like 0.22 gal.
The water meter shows 6555599.4 gal
